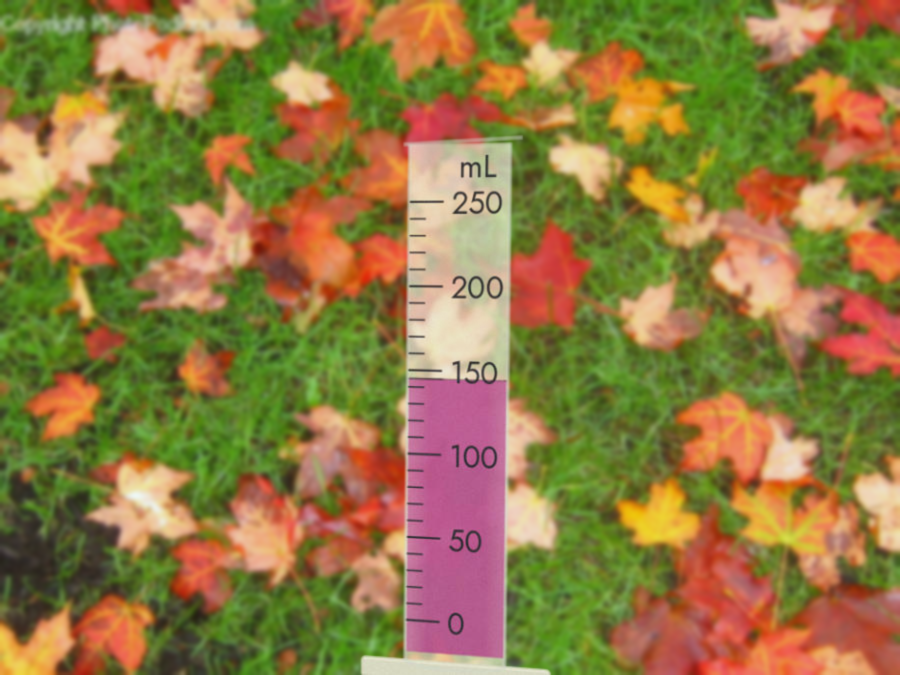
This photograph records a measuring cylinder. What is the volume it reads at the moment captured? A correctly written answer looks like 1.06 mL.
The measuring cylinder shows 145 mL
